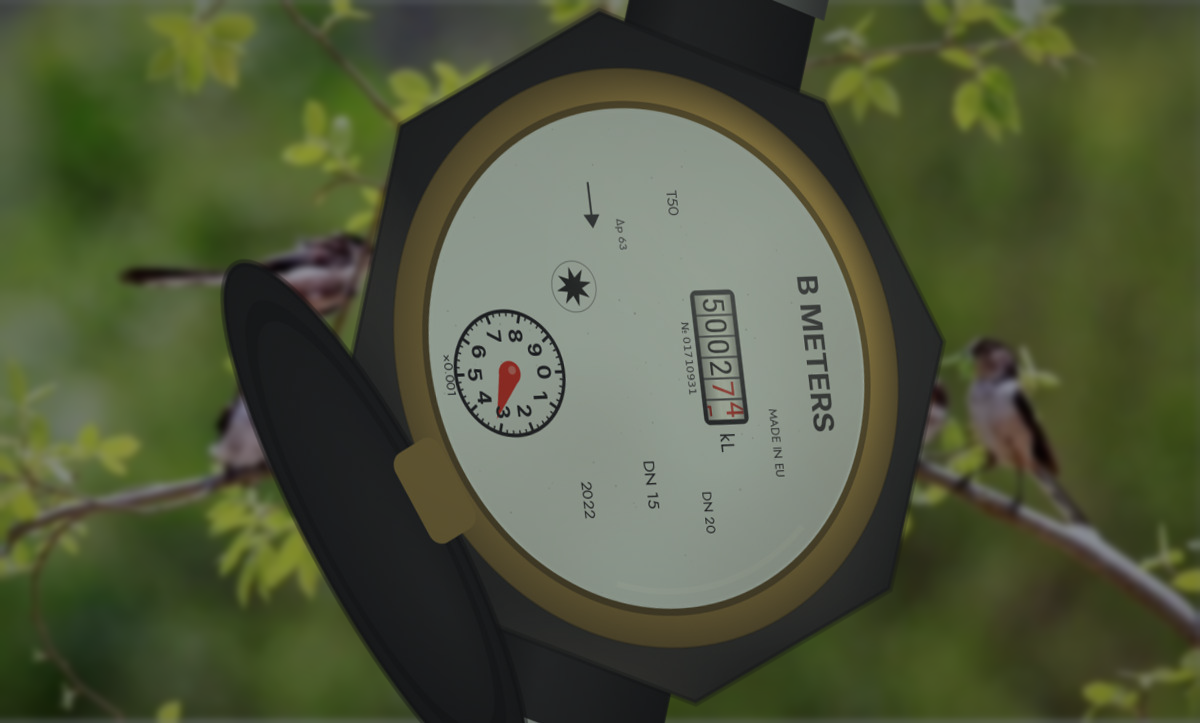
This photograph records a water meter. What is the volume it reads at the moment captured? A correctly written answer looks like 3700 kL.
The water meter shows 5002.743 kL
